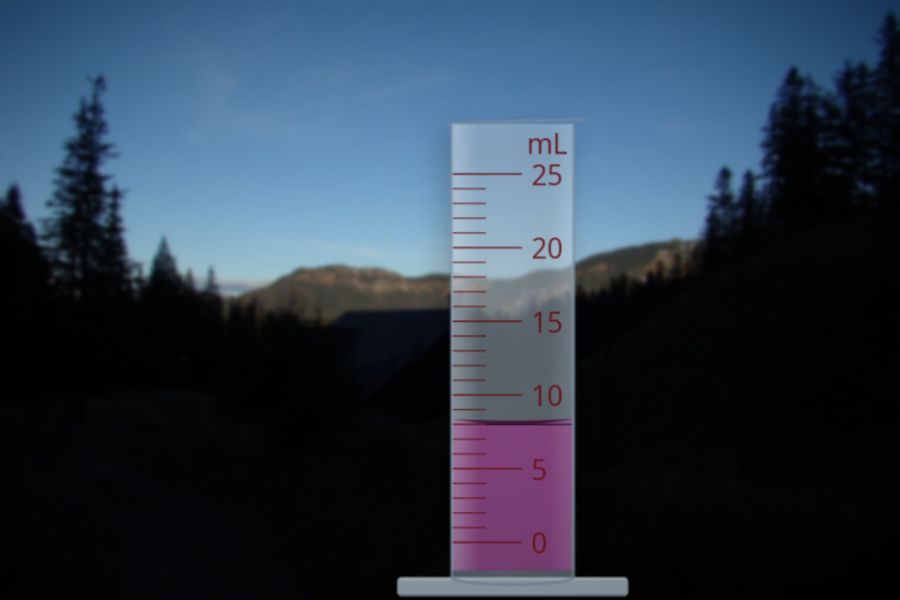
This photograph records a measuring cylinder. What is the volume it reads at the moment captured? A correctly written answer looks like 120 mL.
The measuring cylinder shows 8 mL
